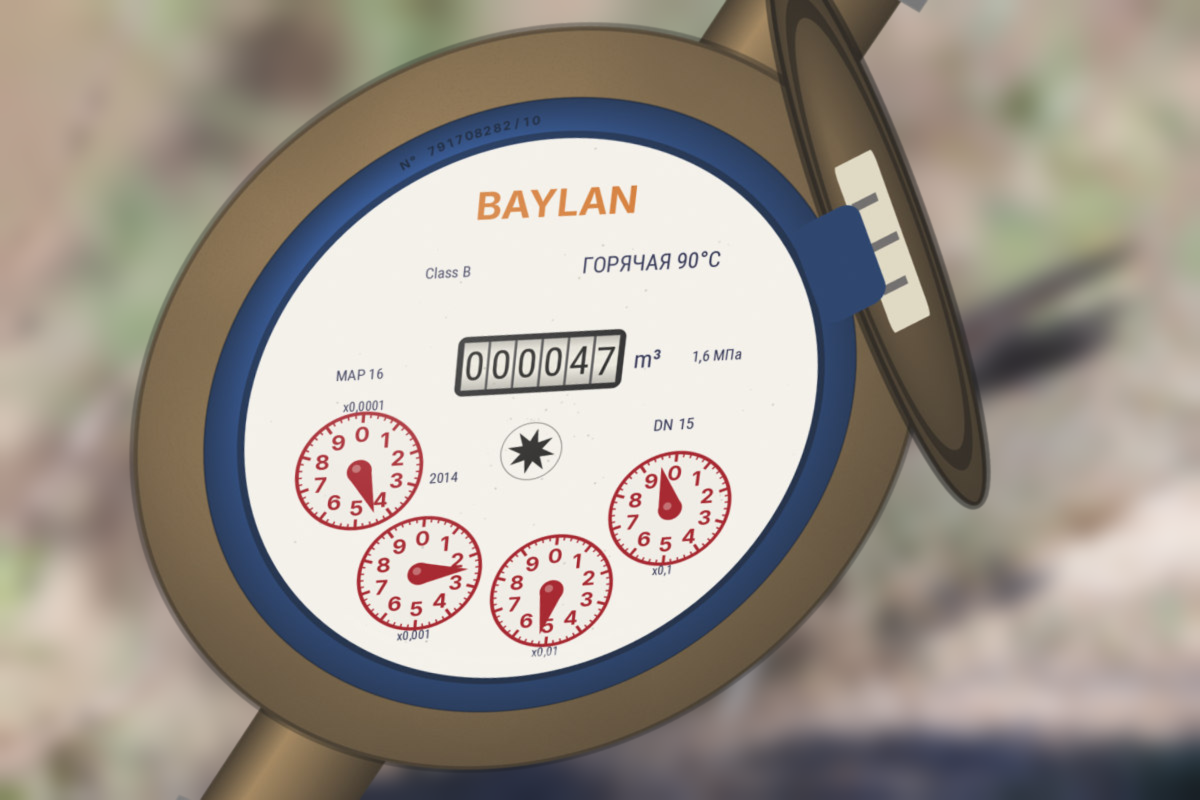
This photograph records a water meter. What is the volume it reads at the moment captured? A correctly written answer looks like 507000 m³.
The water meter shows 46.9524 m³
